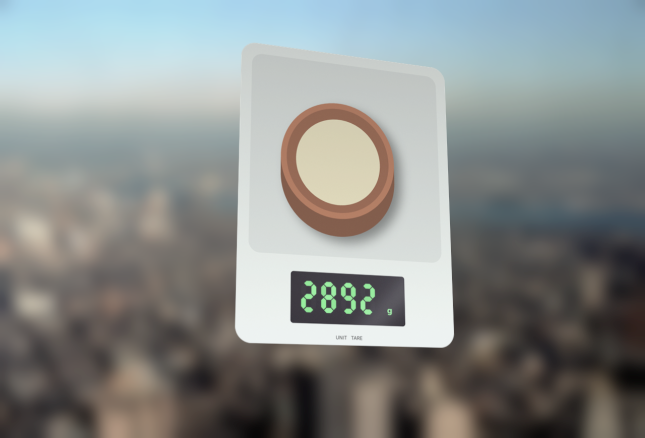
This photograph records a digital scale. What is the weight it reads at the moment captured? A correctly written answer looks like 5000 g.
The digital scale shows 2892 g
